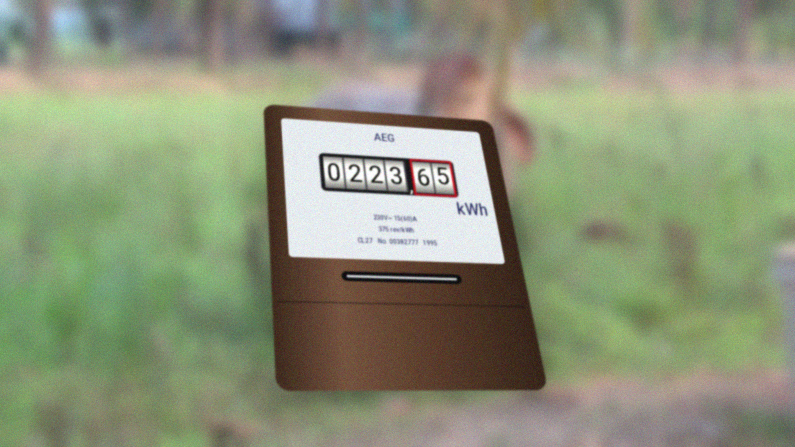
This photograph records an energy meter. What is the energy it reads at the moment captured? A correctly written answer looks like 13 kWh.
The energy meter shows 223.65 kWh
